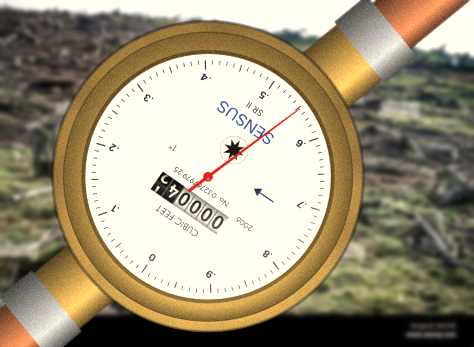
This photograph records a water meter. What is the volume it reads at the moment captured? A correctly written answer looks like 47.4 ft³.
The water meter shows 41.55 ft³
